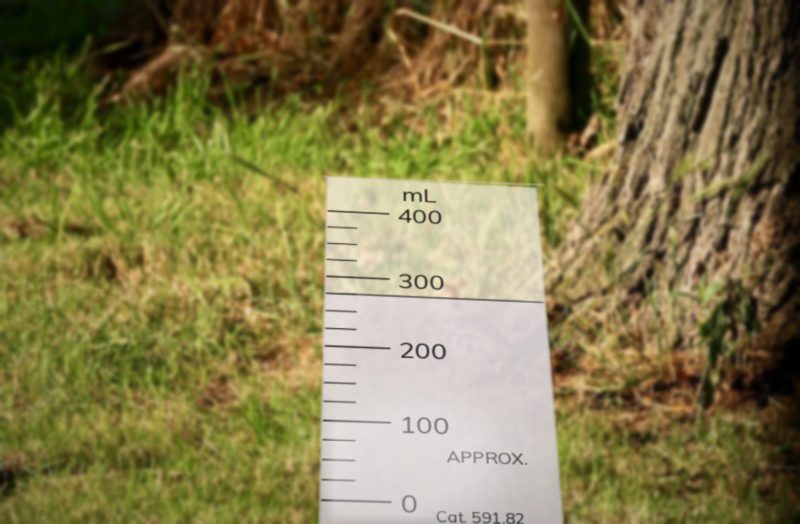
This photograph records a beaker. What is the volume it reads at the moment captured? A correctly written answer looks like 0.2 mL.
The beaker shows 275 mL
